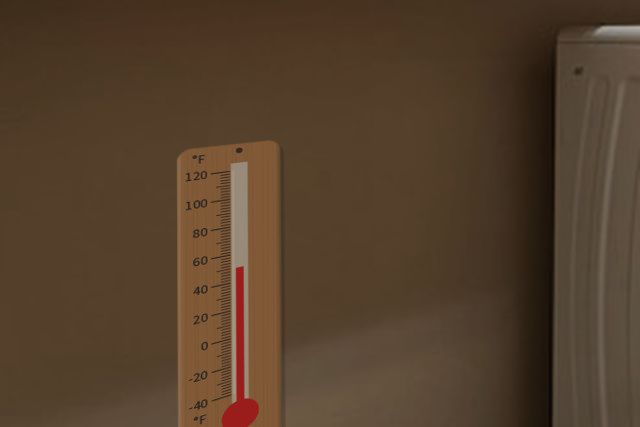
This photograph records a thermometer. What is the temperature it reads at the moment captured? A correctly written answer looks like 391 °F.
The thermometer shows 50 °F
